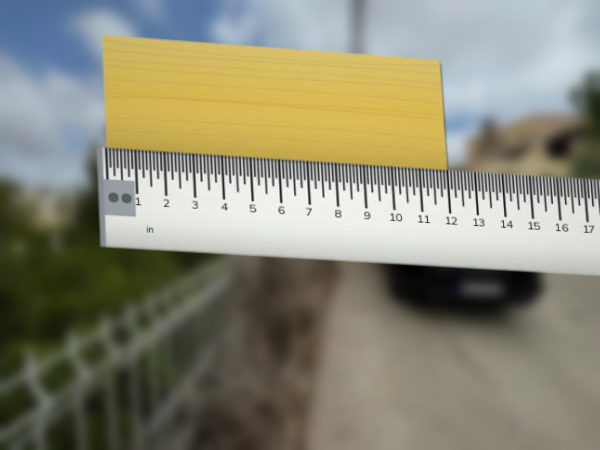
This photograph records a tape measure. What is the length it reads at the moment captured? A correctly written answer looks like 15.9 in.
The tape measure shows 12 in
